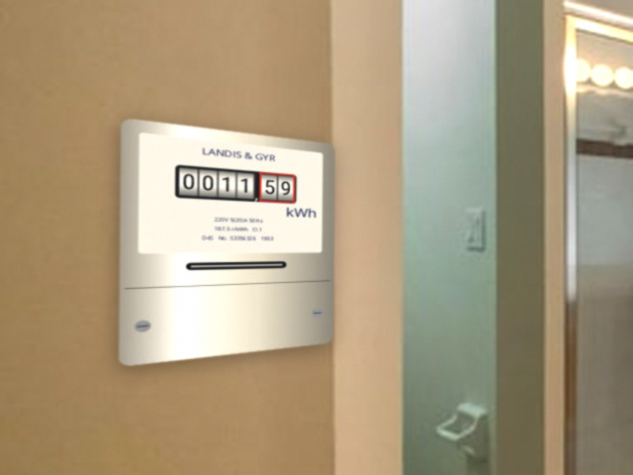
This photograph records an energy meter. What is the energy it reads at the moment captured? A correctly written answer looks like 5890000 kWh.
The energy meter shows 11.59 kWh
